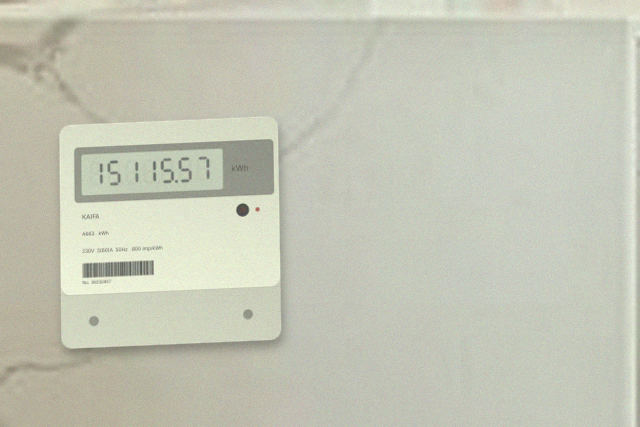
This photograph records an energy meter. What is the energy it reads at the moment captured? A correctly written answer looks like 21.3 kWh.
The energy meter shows 15115.57 kWh
